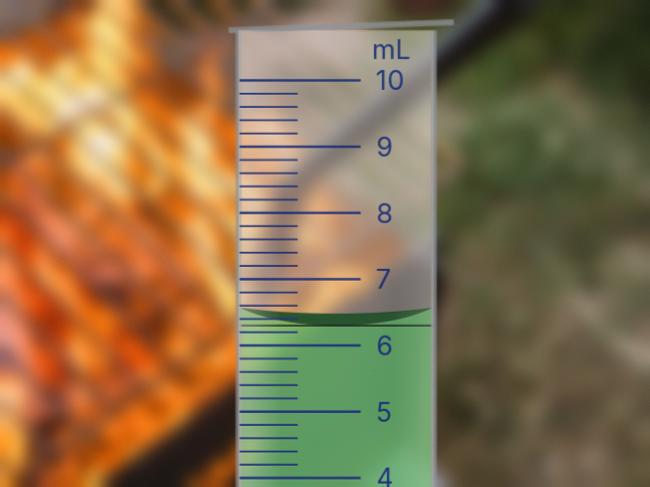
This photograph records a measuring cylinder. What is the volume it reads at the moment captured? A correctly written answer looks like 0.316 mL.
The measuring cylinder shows 6.3 mL
